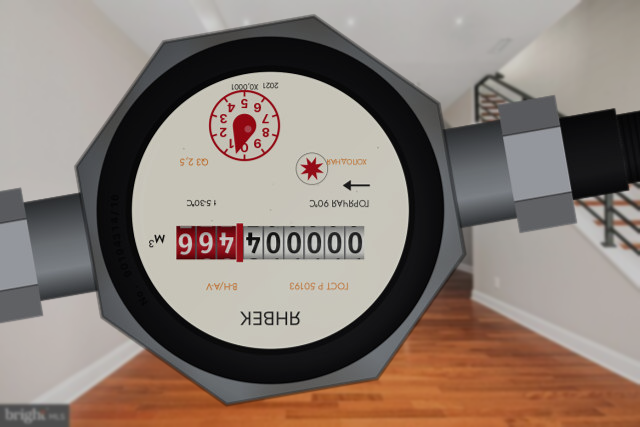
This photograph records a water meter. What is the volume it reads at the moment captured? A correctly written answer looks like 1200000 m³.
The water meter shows 4.4660 m³
